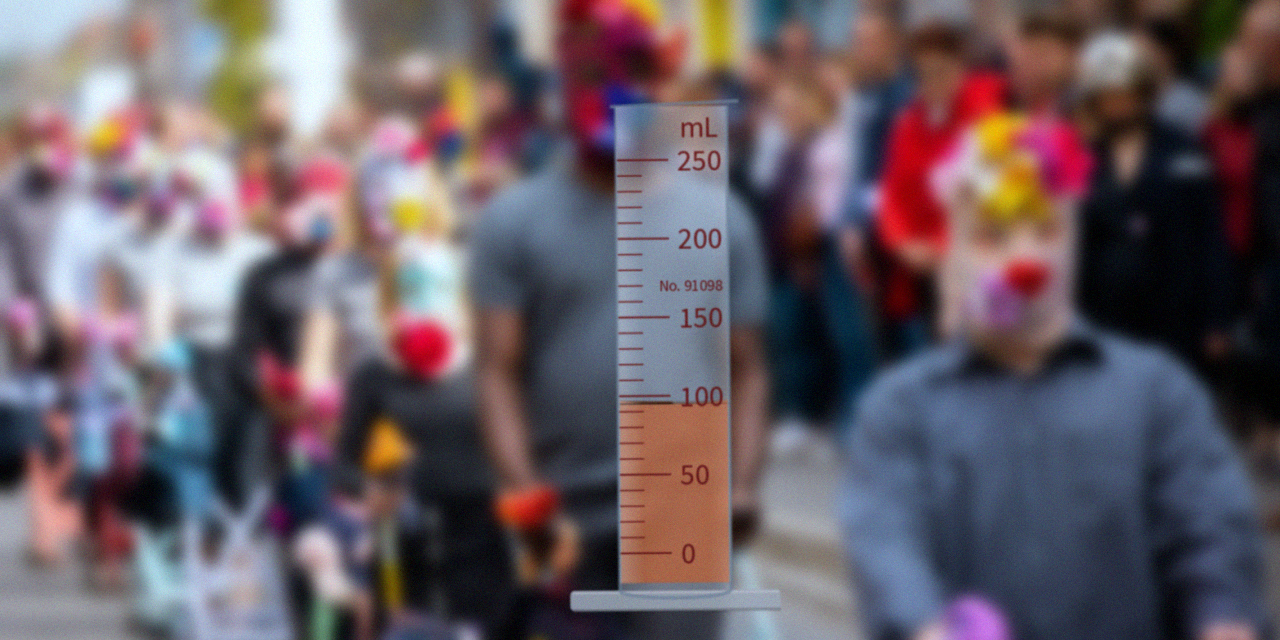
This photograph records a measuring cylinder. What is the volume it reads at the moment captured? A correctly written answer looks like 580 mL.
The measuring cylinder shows 95 mL
